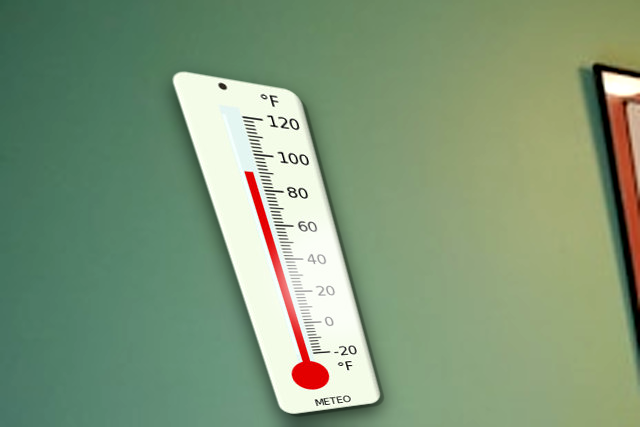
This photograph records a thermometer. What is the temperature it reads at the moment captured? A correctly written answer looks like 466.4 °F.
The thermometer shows 90 °F
